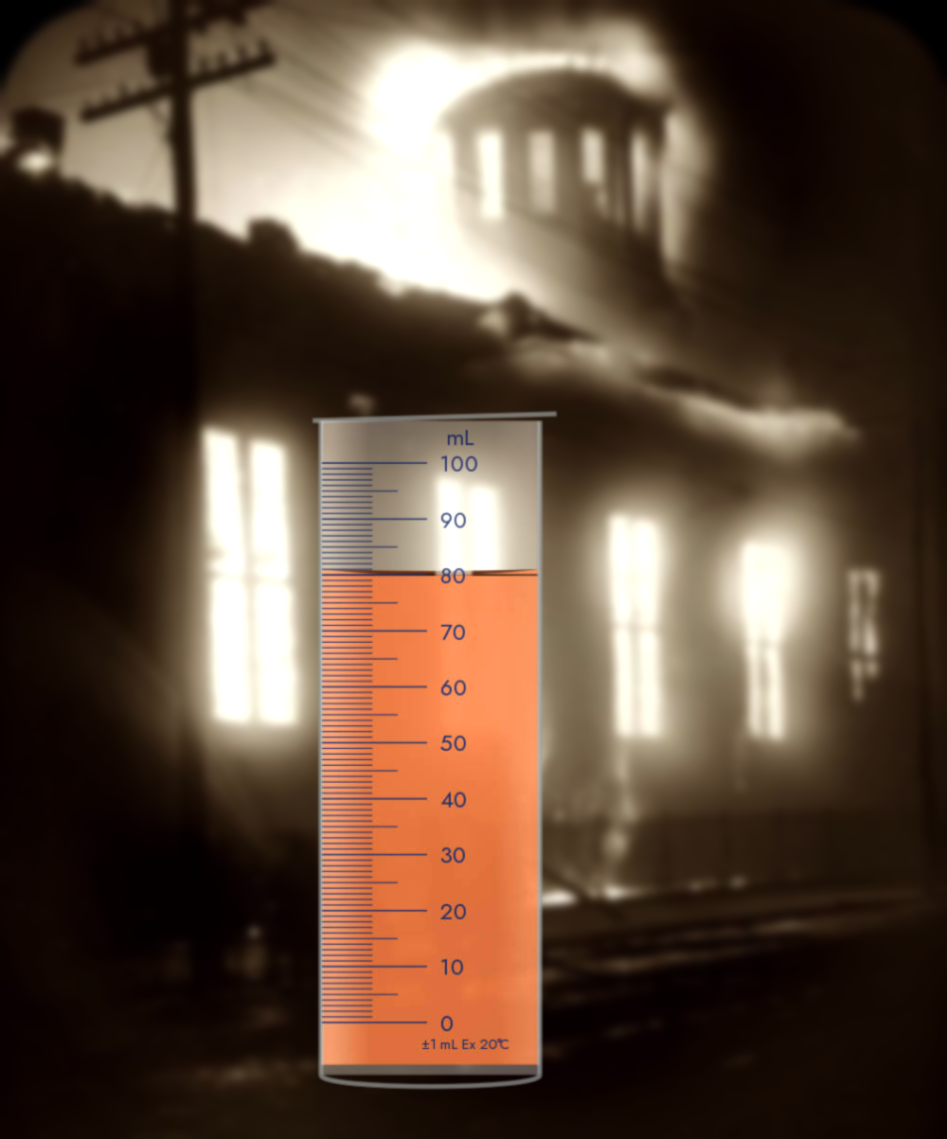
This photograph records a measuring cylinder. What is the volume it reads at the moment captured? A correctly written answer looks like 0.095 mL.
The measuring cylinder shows 80 mL
